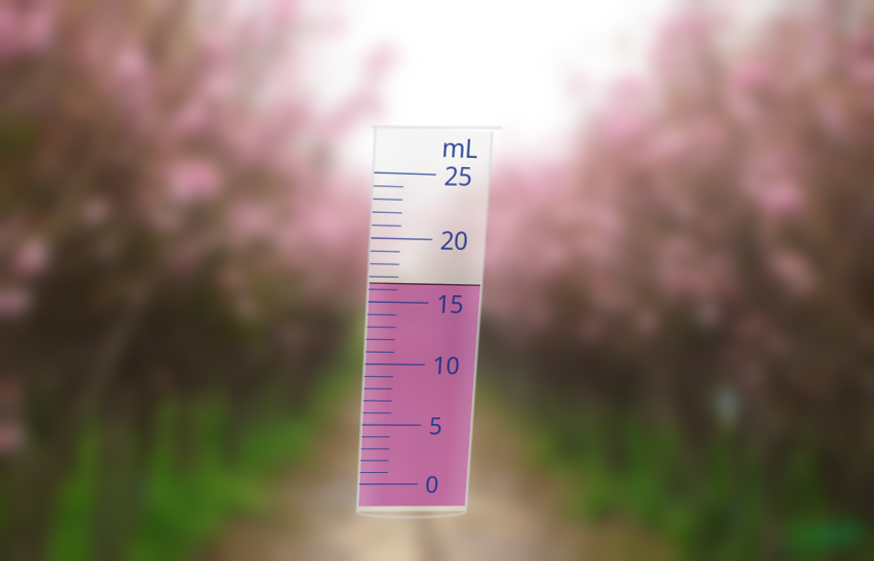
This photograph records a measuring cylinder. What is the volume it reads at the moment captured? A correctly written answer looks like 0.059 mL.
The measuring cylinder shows 16.5 mL
